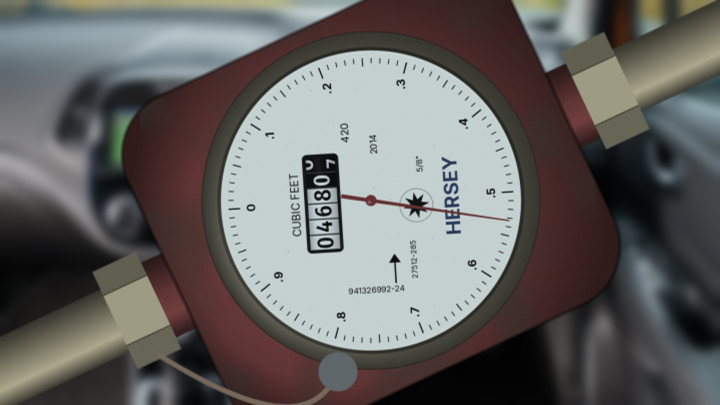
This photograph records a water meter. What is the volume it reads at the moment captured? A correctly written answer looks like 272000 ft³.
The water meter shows 46806.53 ft³
